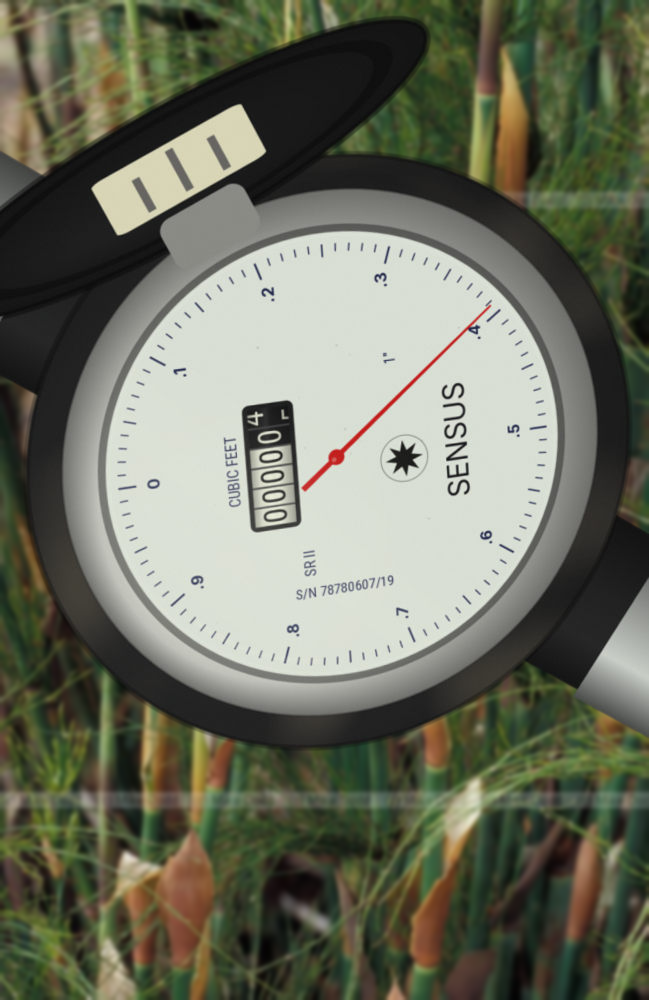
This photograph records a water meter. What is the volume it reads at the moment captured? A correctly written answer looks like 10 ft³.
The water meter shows 4.39 ft³
